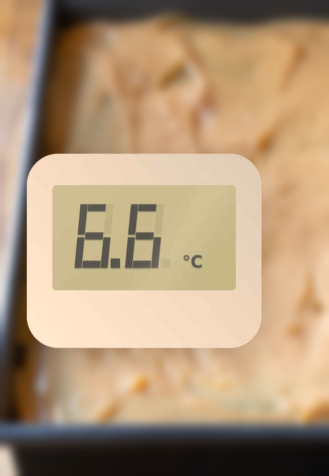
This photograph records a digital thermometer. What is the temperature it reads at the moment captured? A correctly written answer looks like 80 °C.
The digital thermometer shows 6.6 °C
